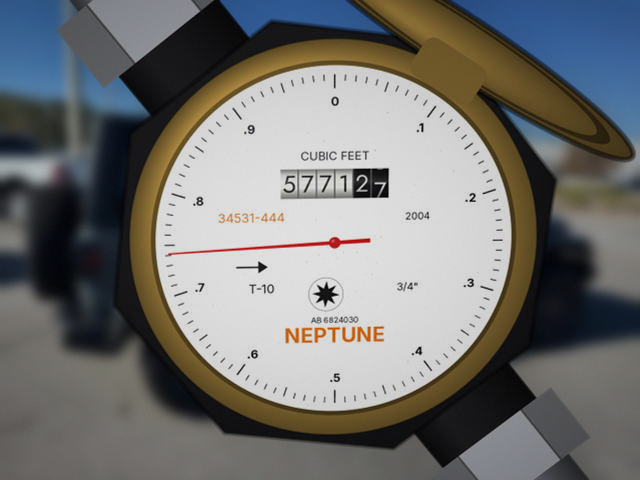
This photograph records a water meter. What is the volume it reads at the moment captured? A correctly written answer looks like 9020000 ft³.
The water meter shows 577126.74 ft³
